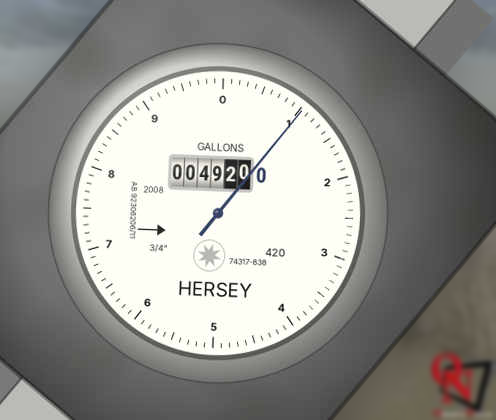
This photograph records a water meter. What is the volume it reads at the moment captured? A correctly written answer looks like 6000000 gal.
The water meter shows 49201.0 gal
